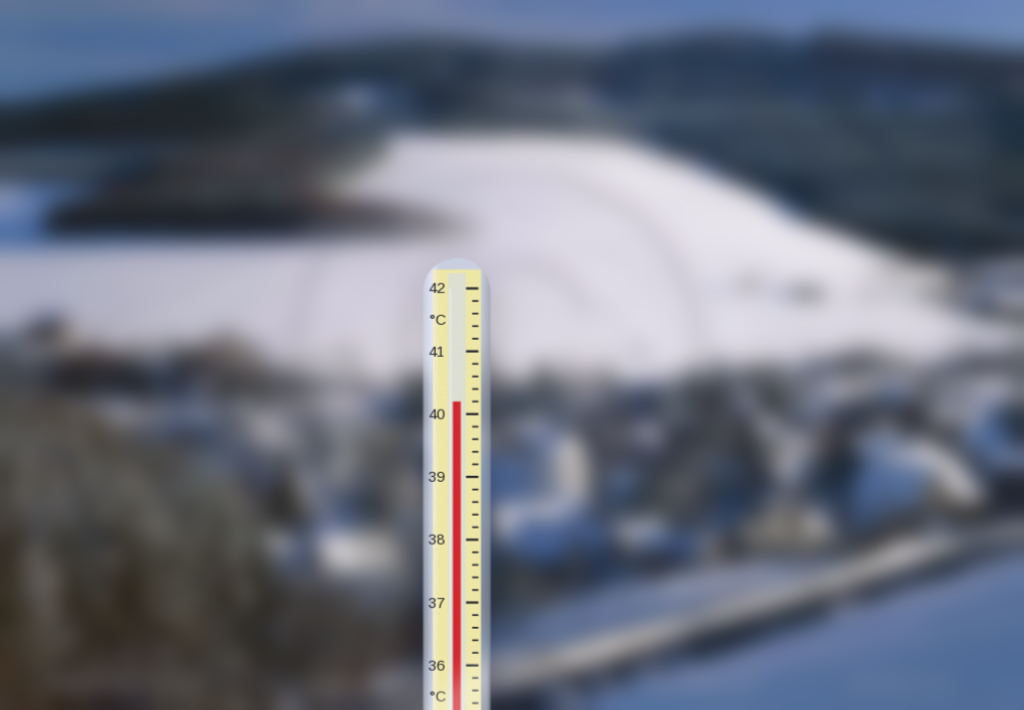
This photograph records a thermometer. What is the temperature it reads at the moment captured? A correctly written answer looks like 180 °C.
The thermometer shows 40.2 °C
